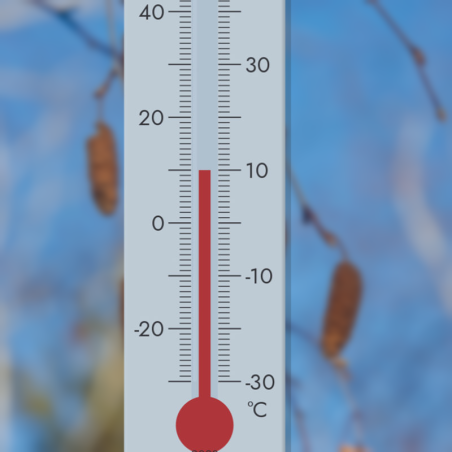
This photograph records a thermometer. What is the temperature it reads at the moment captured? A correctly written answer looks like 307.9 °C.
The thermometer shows 10 °C
